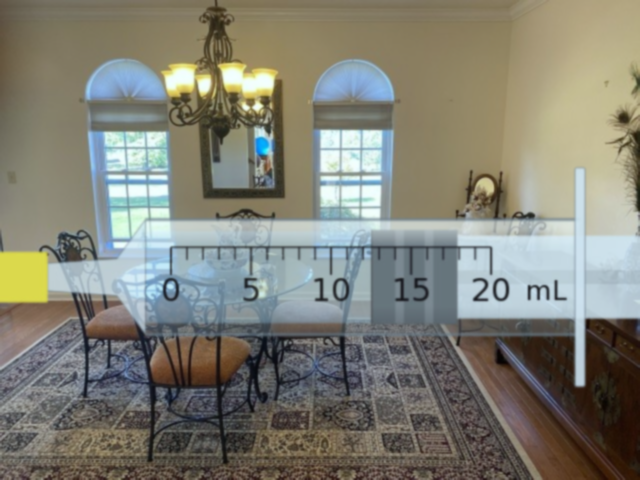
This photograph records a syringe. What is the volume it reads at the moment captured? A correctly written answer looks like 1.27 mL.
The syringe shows 12.5 mL
